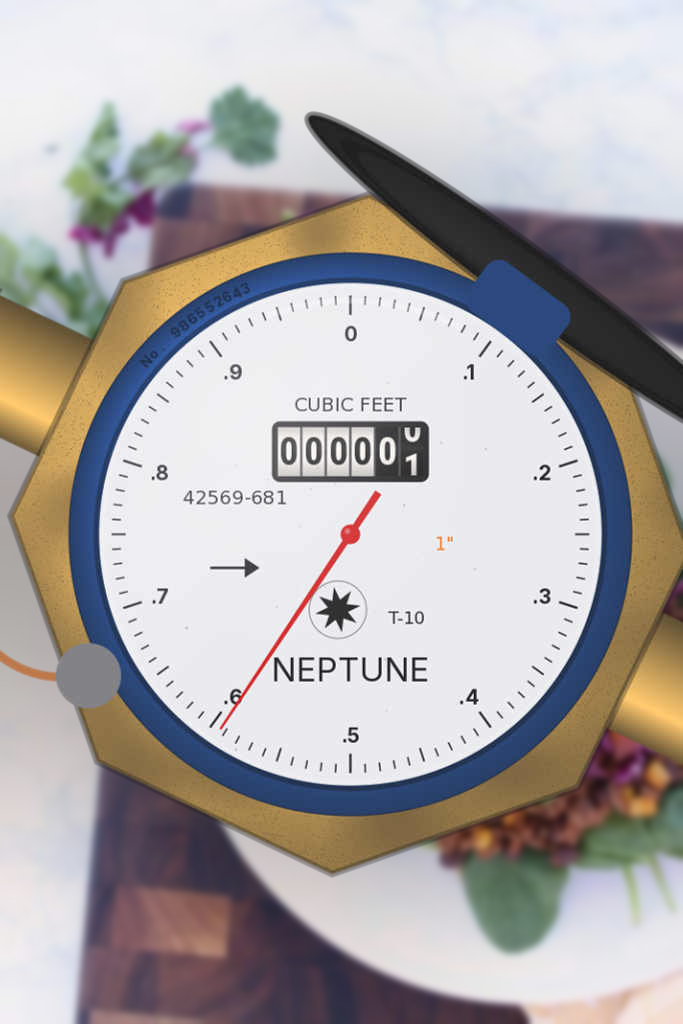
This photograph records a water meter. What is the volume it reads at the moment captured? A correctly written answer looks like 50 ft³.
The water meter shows 0.59 ft³
